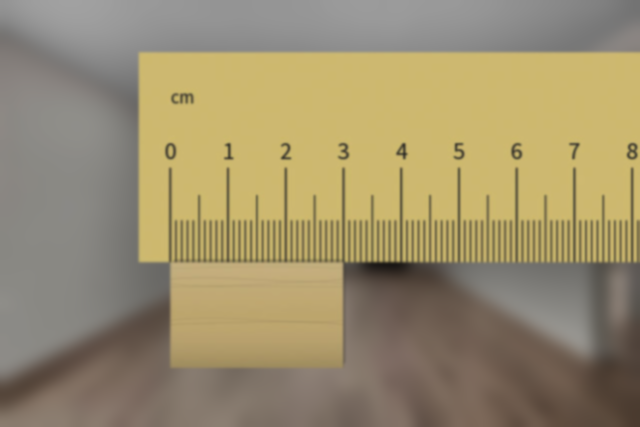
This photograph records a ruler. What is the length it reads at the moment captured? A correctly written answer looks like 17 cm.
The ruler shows 3 cm
